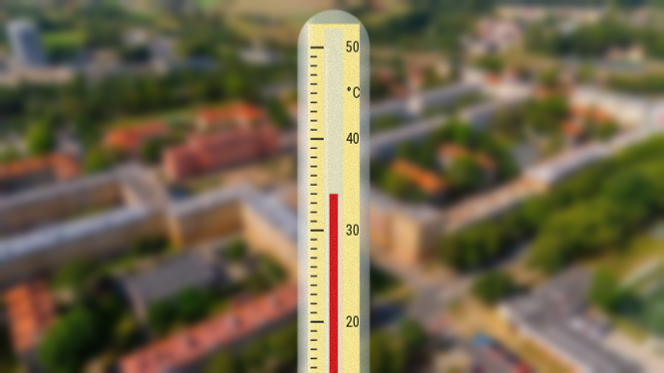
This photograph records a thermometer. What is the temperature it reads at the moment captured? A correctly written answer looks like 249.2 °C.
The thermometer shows 34 °C
